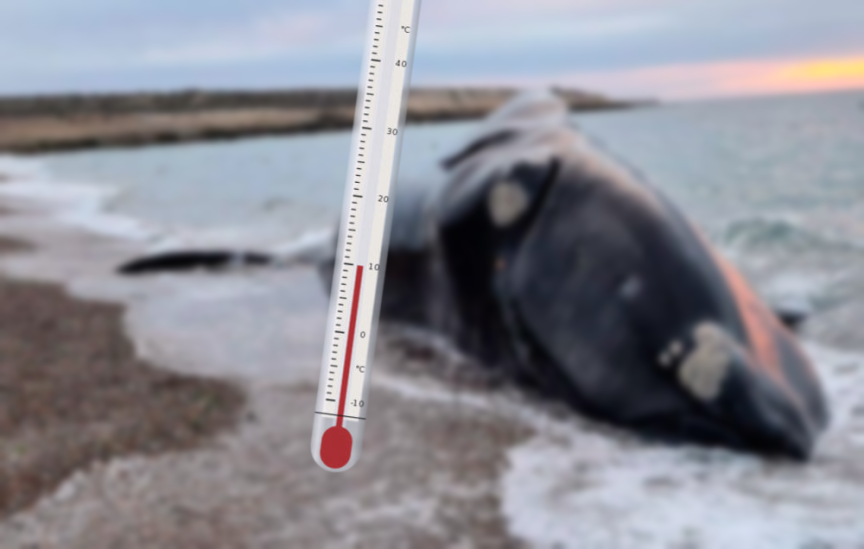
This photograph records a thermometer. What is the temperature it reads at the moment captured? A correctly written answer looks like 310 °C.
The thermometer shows 10 °C
